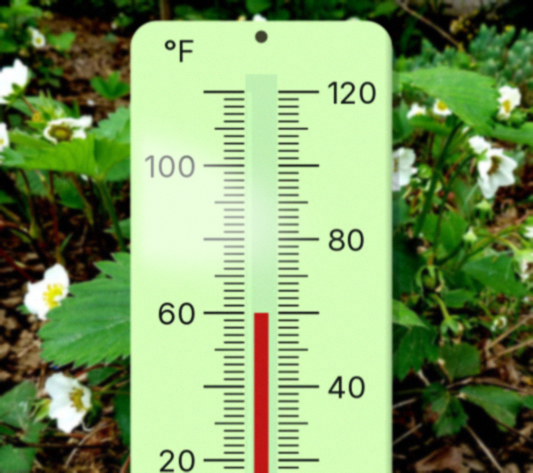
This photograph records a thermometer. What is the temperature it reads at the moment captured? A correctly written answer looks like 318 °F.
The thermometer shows 60 °F
